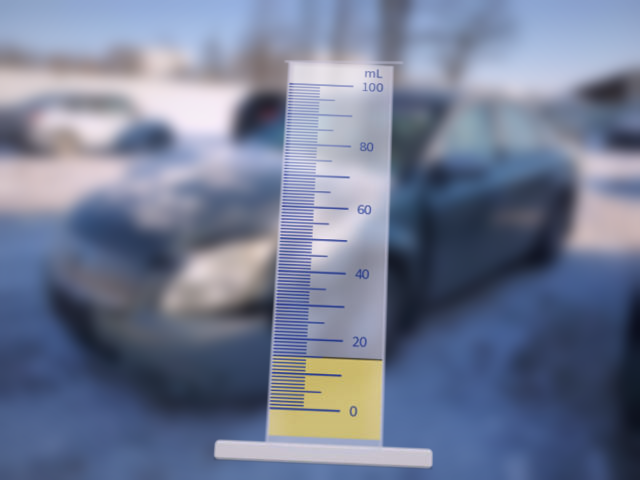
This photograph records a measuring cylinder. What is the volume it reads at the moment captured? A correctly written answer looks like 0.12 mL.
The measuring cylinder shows 15 mL
